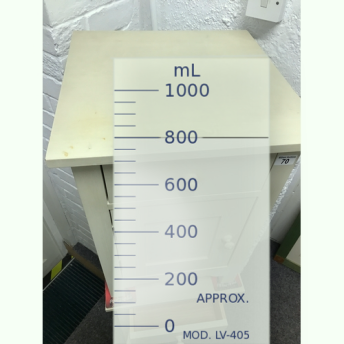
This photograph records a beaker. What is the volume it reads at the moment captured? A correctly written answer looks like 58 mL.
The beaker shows 800 mL
